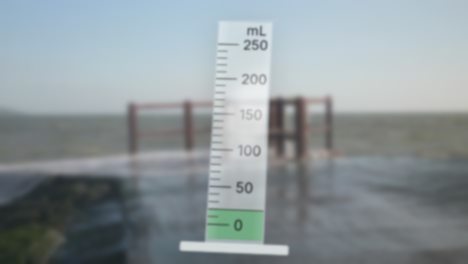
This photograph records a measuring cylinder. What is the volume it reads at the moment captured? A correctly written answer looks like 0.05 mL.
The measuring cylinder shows 20 mL
